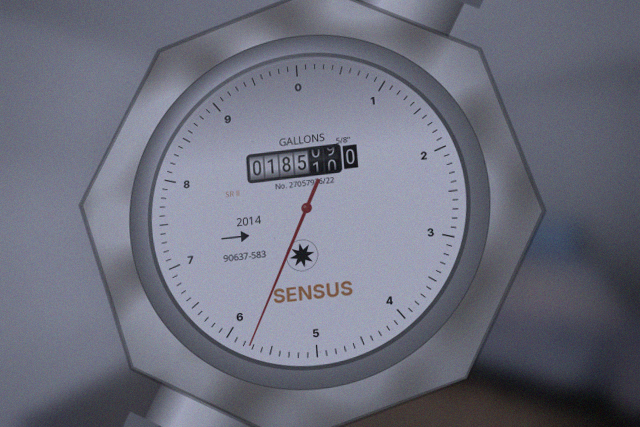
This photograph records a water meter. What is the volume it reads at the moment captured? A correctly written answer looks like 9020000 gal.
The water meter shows 185095.7 gal
